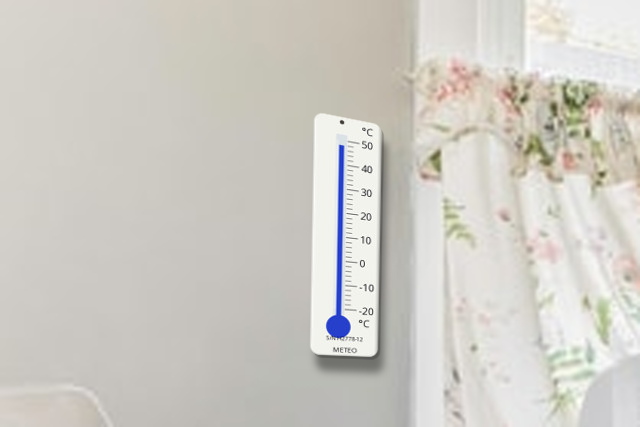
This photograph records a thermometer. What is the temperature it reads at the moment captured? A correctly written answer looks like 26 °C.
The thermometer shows 48 °C
